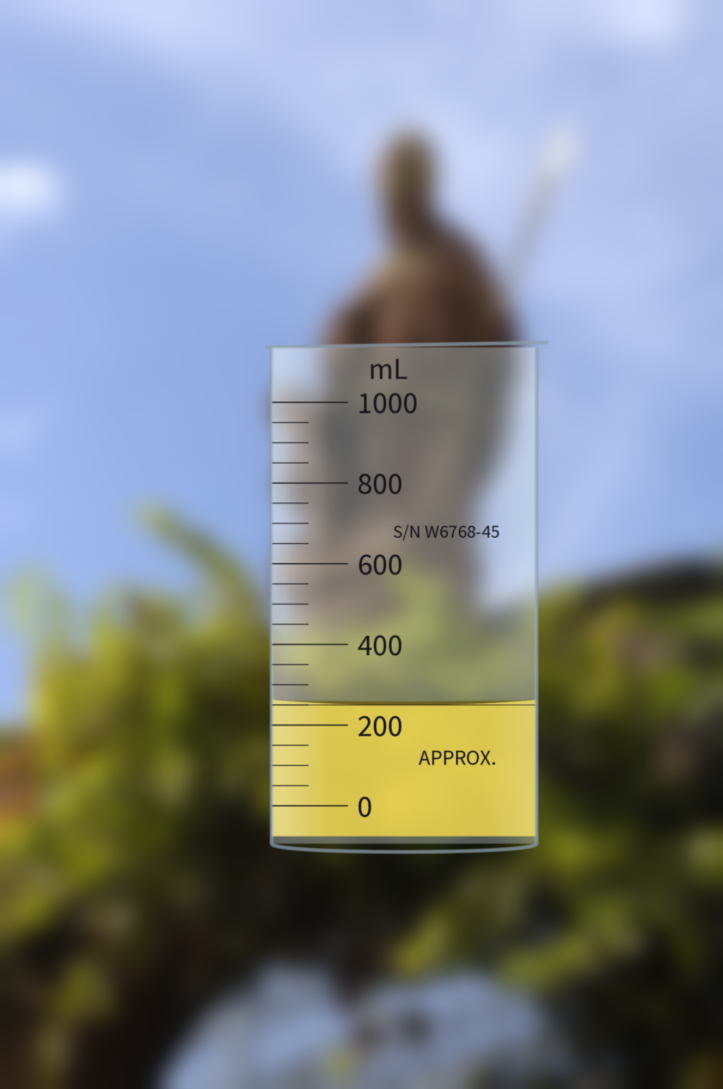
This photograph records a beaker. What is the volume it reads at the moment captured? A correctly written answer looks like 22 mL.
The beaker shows 250 mL
